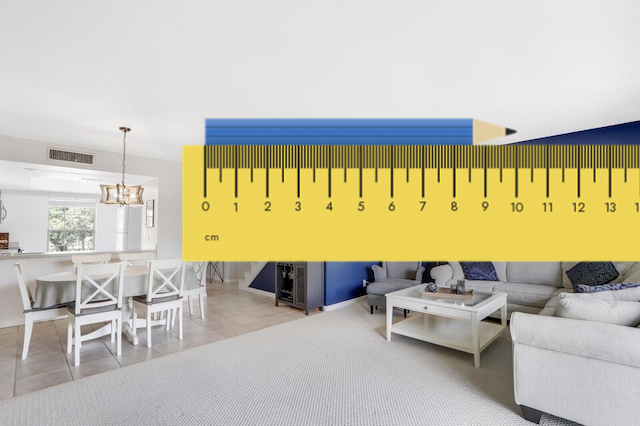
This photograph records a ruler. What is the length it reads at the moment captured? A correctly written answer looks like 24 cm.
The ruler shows 10 cm
